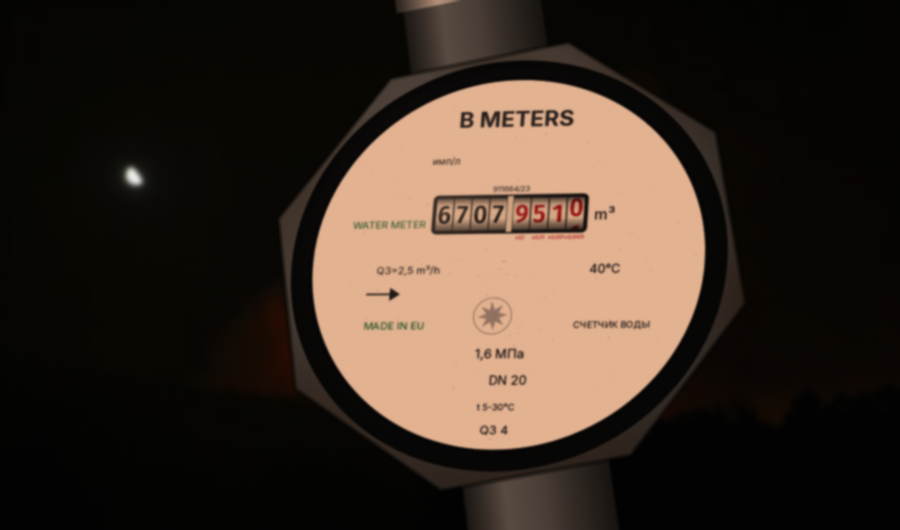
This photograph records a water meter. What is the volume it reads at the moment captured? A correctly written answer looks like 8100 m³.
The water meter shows 6707.9510 m³
